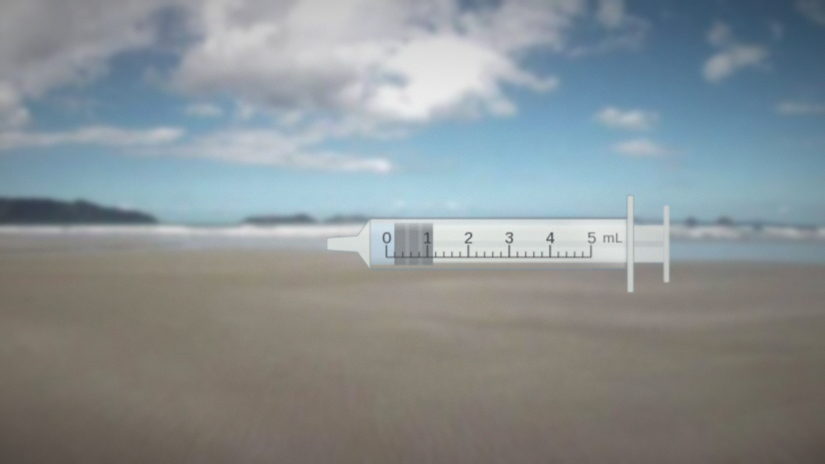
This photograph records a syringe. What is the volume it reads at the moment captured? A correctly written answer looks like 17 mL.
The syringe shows 0.2 mL
